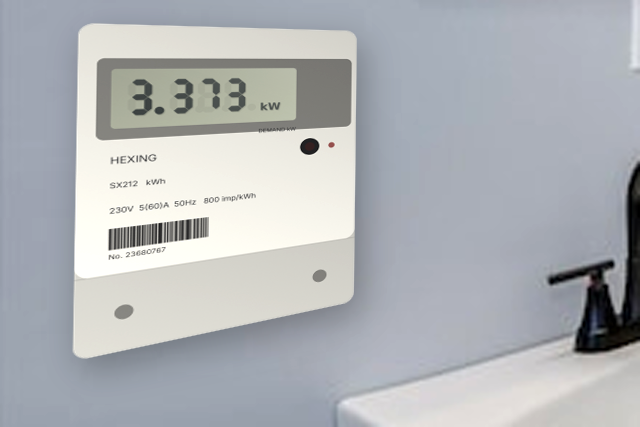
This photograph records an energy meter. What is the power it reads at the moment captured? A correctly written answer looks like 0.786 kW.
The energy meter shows 3.373 kW
